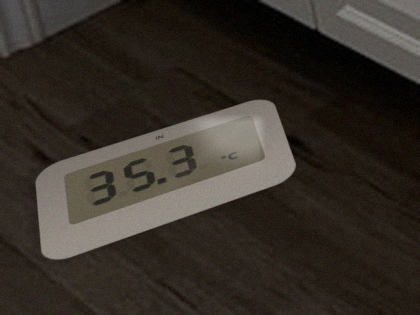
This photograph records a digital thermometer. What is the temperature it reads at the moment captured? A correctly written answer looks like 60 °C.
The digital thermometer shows 35.3 °C
